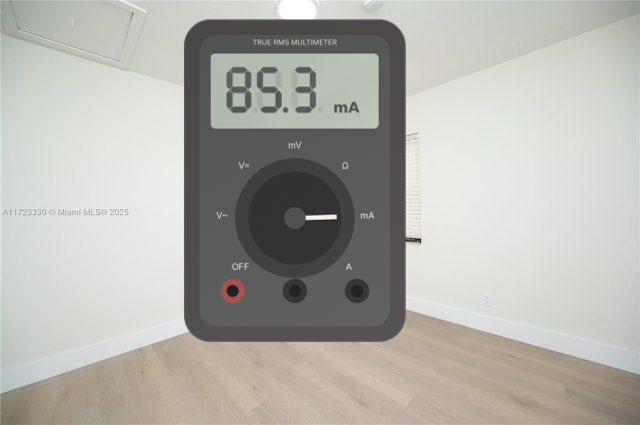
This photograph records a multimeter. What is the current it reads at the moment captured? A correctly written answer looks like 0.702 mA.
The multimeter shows 85.3 mA
